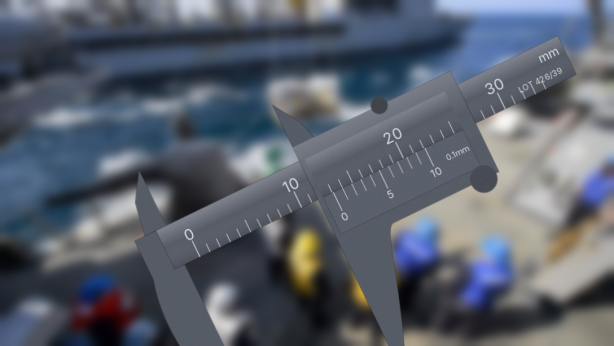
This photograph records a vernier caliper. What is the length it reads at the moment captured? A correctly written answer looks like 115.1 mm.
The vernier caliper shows 13.1 mm
